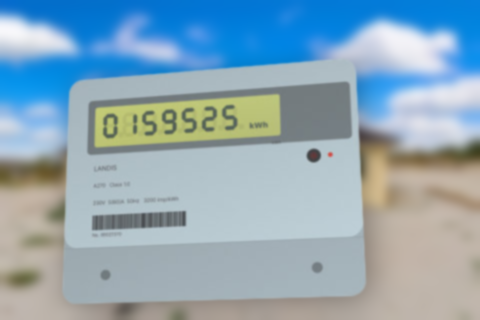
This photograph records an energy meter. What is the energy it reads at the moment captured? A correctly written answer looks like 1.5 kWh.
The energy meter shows 159525 kWh
